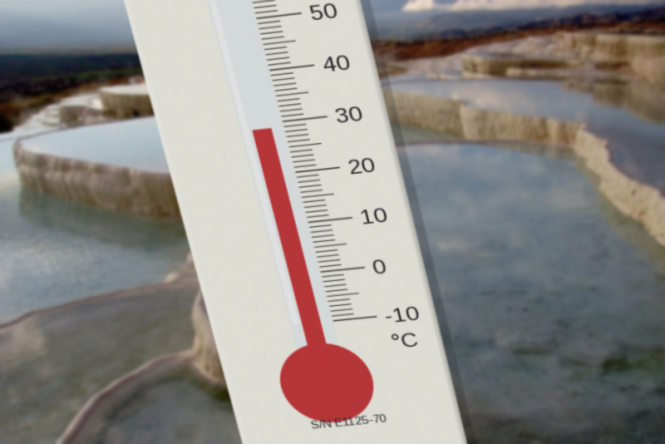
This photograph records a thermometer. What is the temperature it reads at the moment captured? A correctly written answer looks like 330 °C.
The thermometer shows 29 °C
